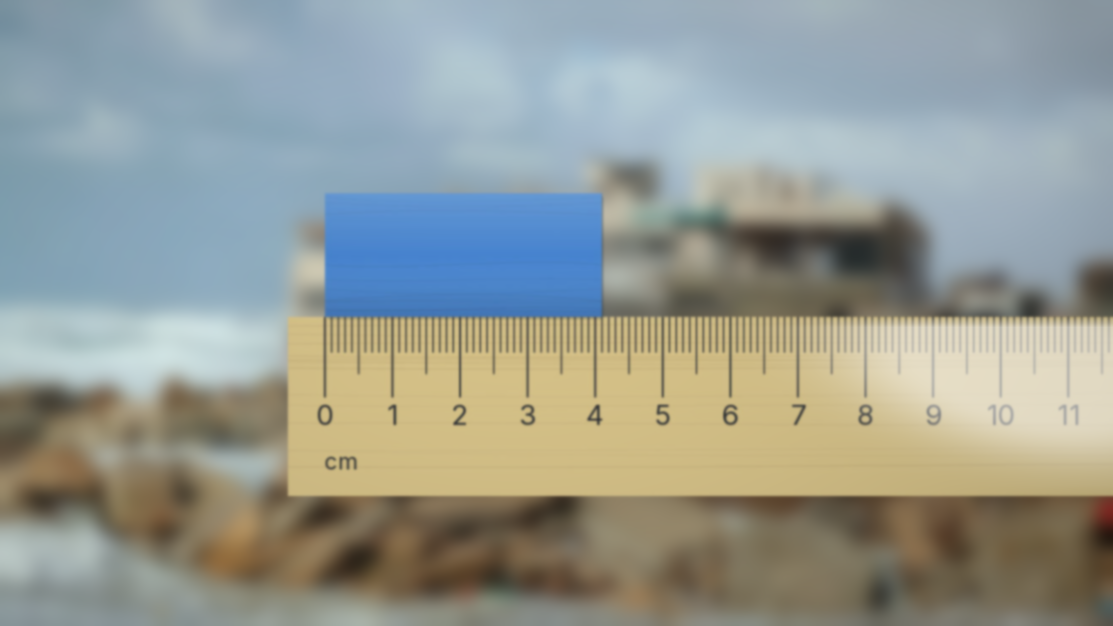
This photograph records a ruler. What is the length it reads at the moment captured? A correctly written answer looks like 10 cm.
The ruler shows 4.1 cm
